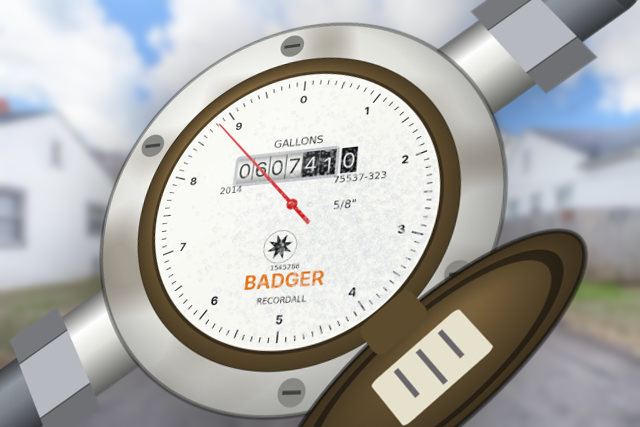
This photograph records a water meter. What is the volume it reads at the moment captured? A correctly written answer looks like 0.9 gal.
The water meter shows 607408.8 gal
